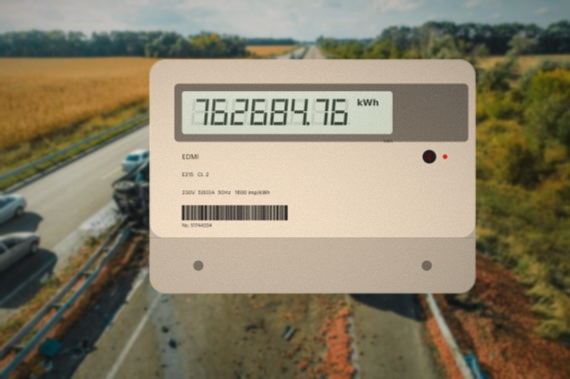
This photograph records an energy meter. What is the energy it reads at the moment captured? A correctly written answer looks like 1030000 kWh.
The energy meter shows 762684.76 kWh
